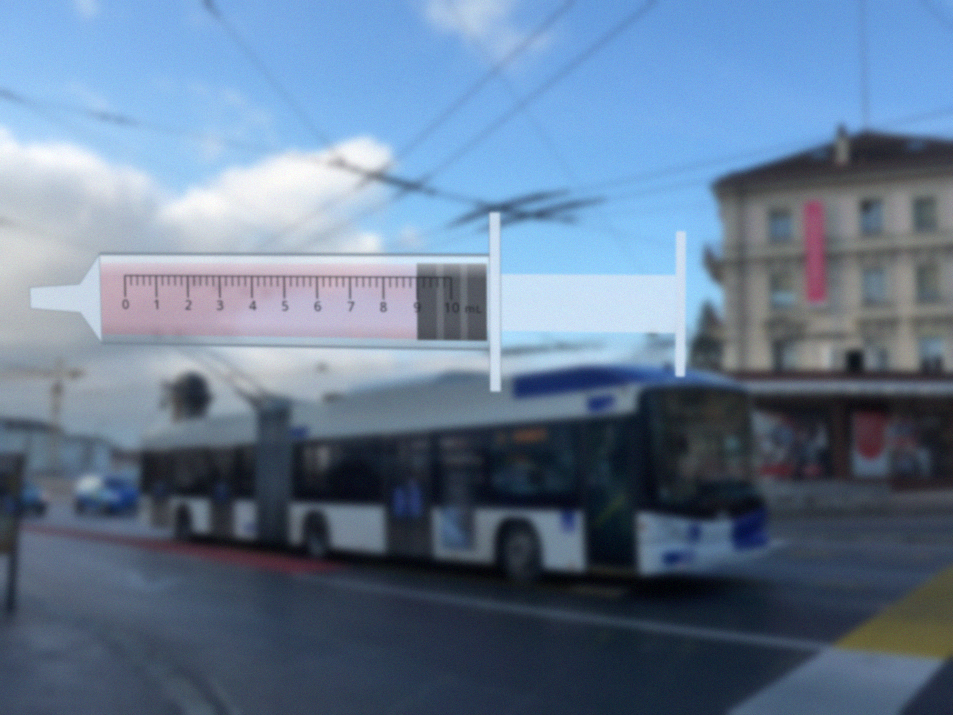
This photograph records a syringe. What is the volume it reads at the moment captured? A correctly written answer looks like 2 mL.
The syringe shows 9 mL
